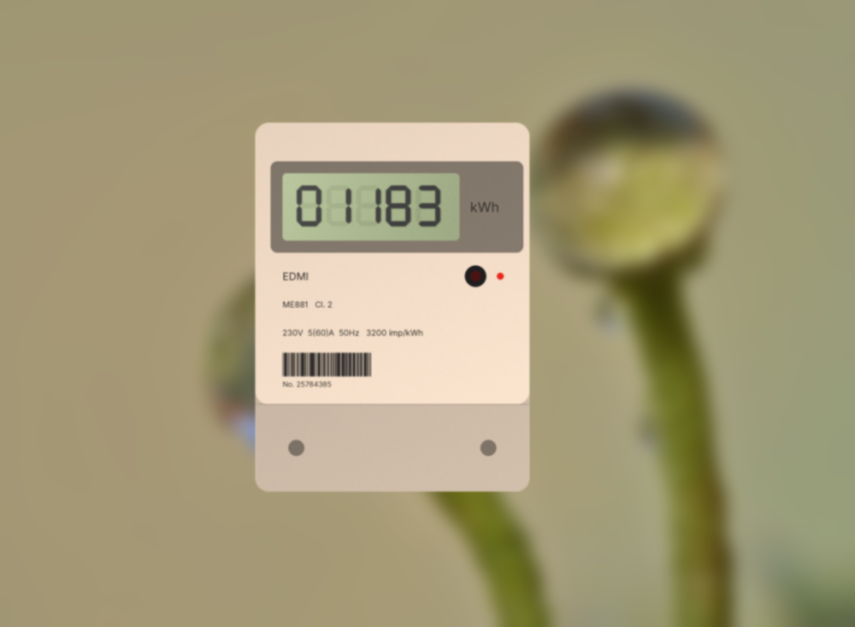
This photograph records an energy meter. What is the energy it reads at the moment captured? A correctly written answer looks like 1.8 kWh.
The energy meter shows 1183 kWh
